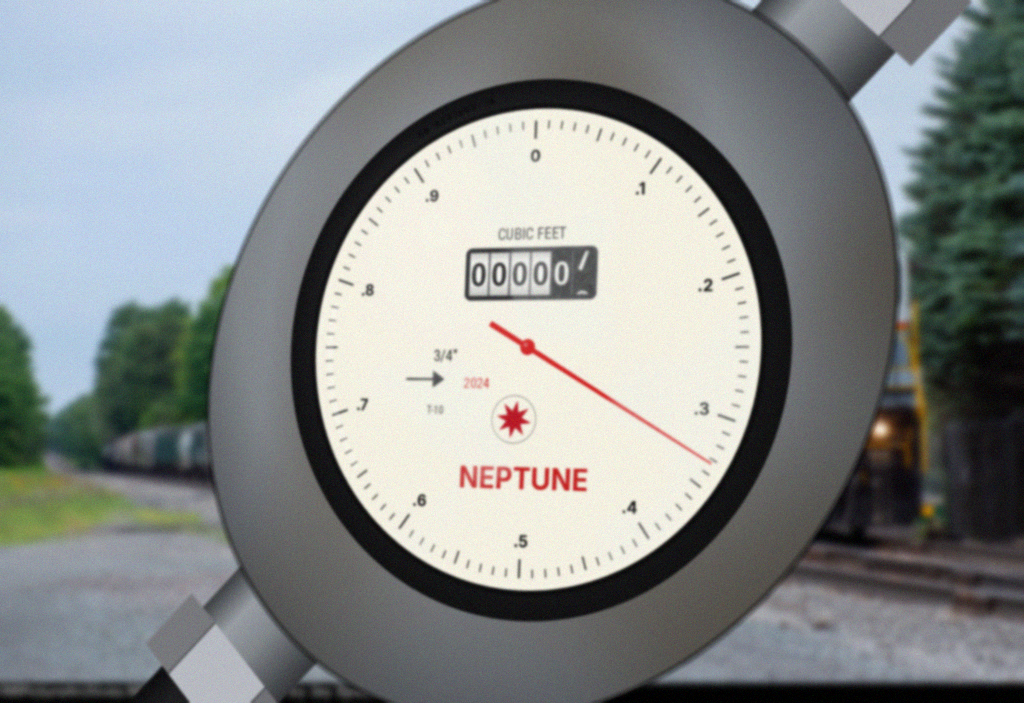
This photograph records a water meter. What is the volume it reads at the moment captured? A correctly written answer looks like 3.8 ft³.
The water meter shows 7.33 ft³
